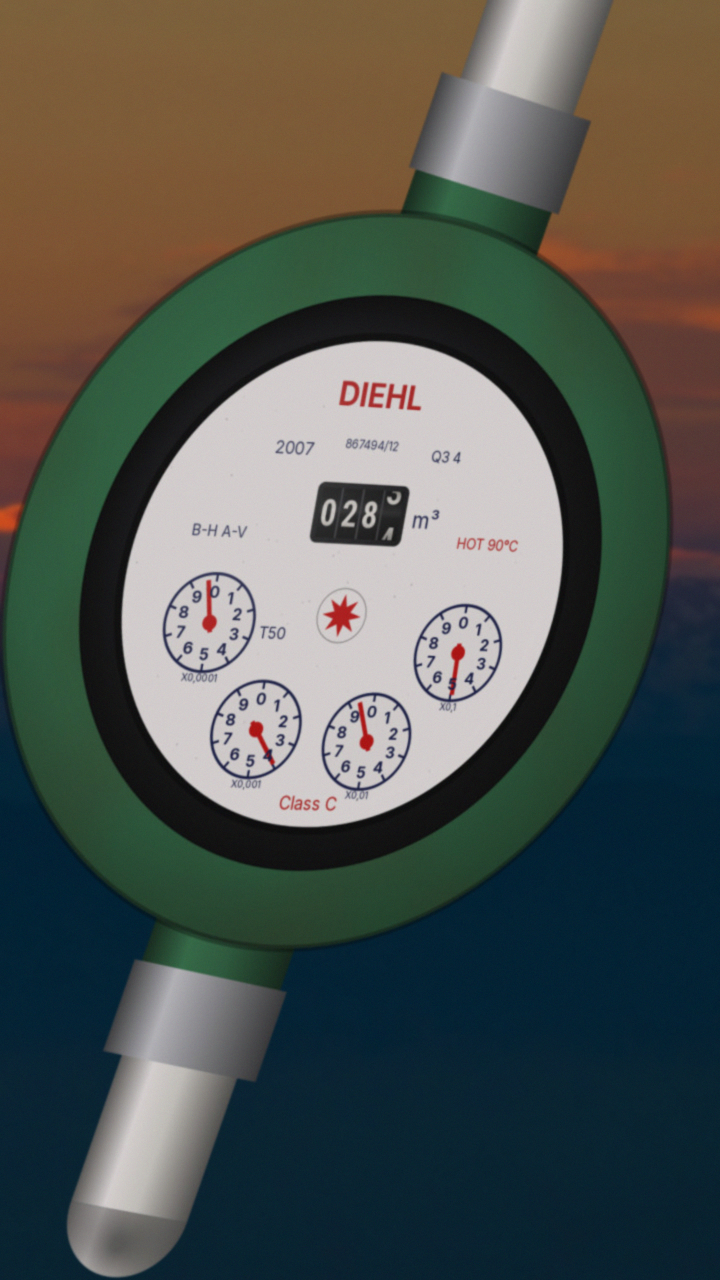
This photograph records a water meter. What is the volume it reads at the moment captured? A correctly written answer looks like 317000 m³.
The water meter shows 283.4939 m³
